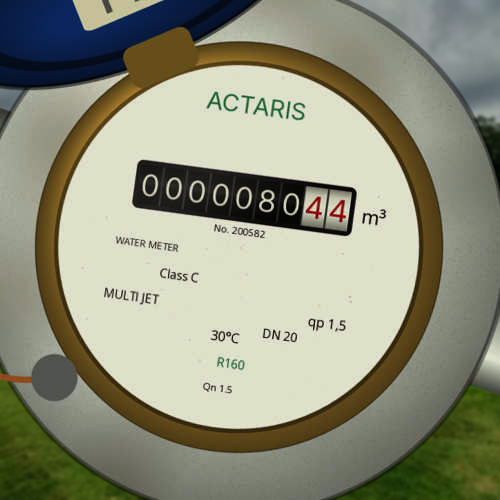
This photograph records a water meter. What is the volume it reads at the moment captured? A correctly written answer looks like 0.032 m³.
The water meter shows 80.44 m³
